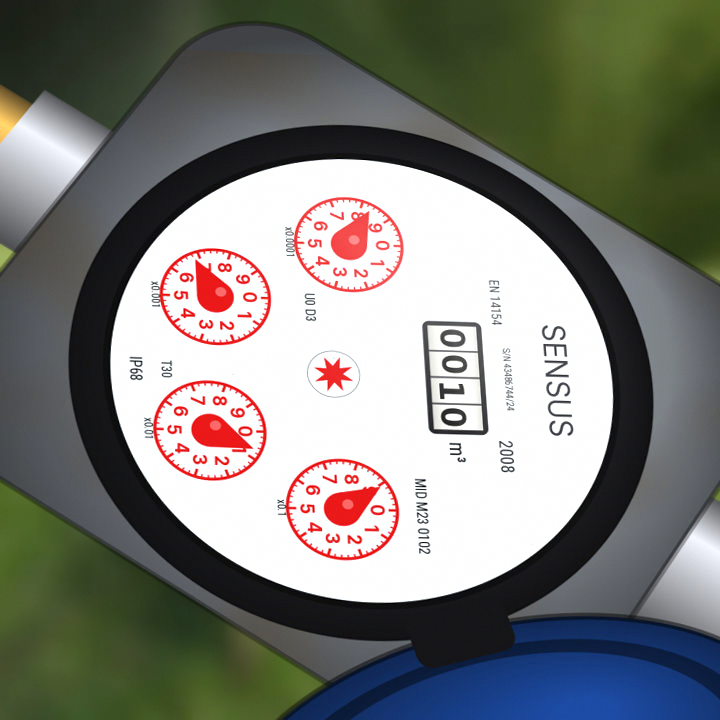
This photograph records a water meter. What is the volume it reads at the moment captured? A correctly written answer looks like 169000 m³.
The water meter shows 9.9068 m³
